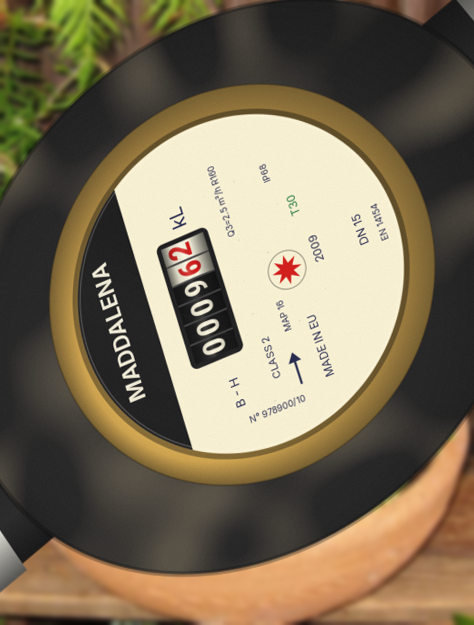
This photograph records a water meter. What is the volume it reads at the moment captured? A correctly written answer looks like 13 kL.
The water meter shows 9.62 kL
